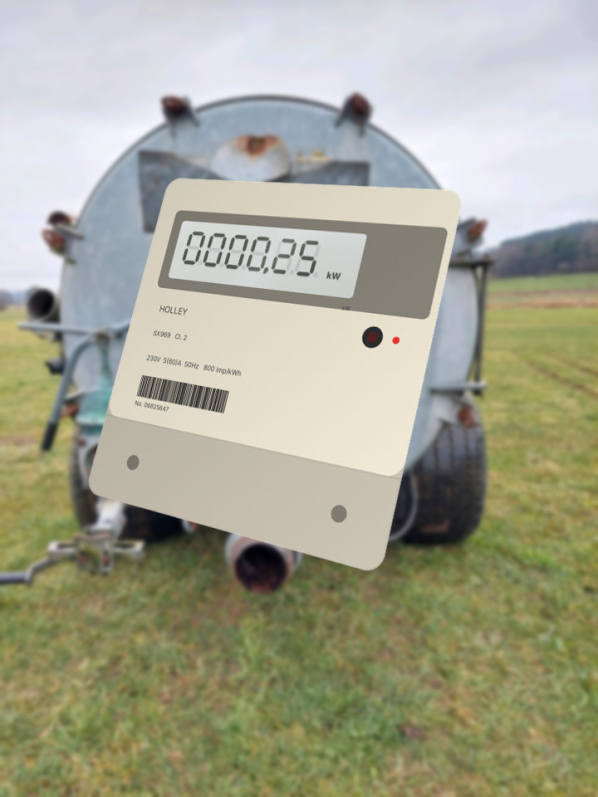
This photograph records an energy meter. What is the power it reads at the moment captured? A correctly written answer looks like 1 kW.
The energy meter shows 0.25 kW
